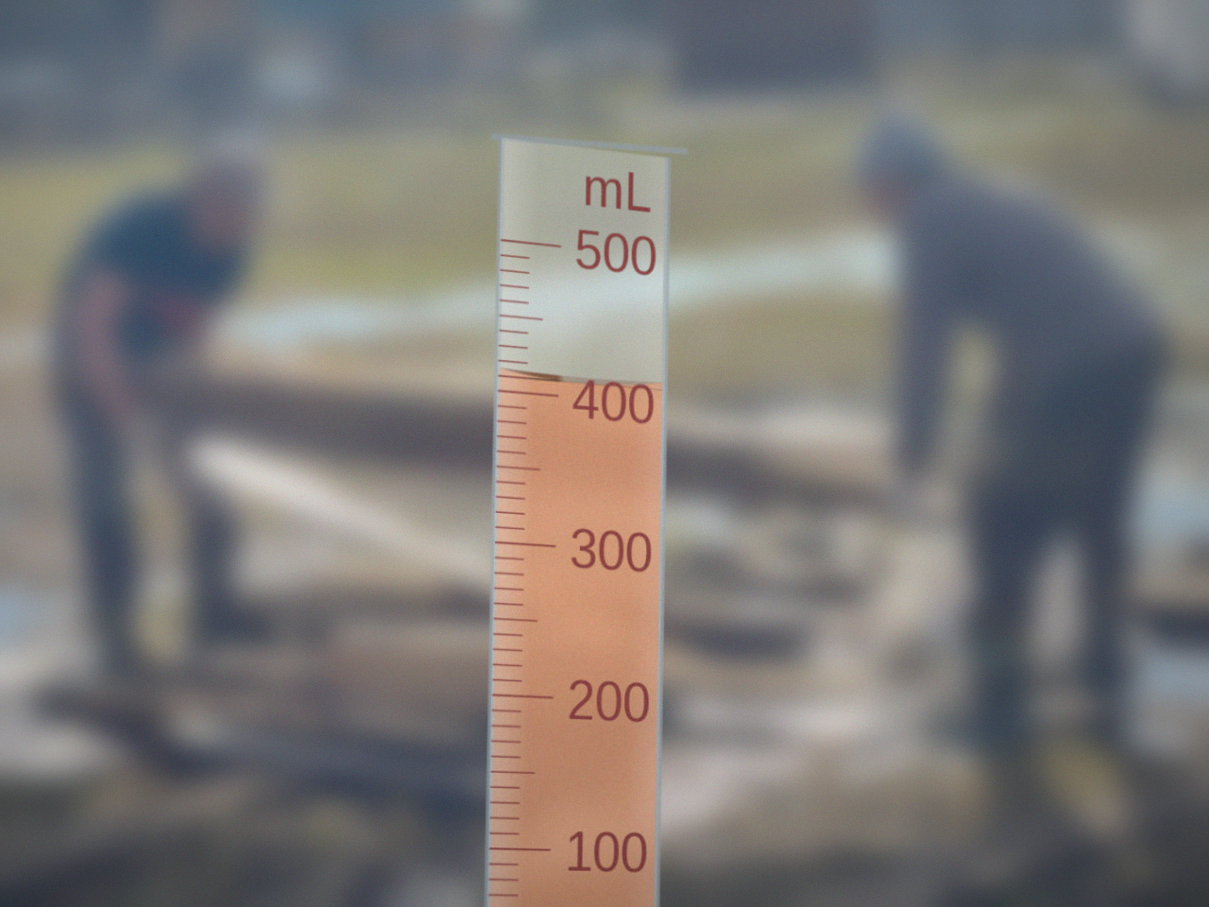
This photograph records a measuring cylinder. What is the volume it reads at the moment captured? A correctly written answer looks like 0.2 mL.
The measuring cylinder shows 410 mL
